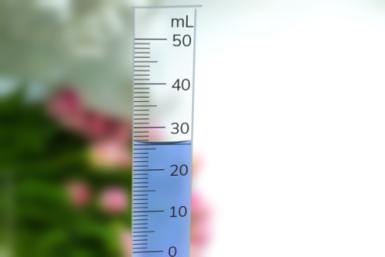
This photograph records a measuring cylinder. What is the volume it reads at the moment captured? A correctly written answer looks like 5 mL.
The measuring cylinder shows 26 mL
